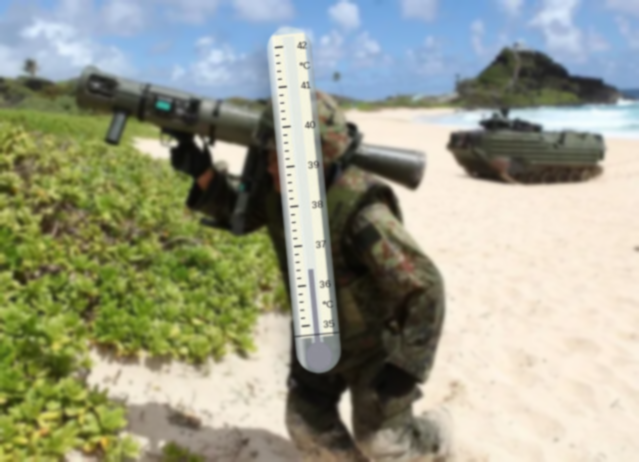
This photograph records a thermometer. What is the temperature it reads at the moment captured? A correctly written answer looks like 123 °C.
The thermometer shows 36.4 °C
